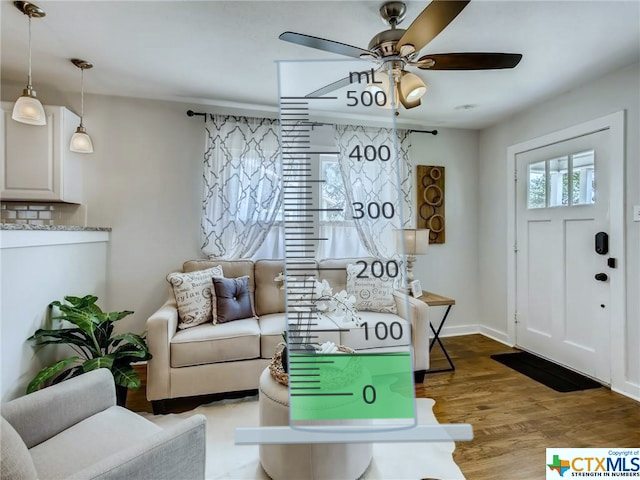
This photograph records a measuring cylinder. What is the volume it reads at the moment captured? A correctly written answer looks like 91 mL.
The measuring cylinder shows 60 mL
